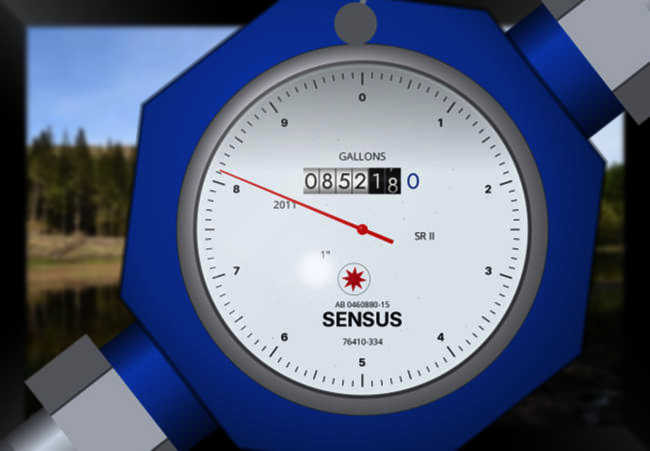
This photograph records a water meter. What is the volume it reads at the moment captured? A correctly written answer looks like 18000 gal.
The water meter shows 852178.1 gal
